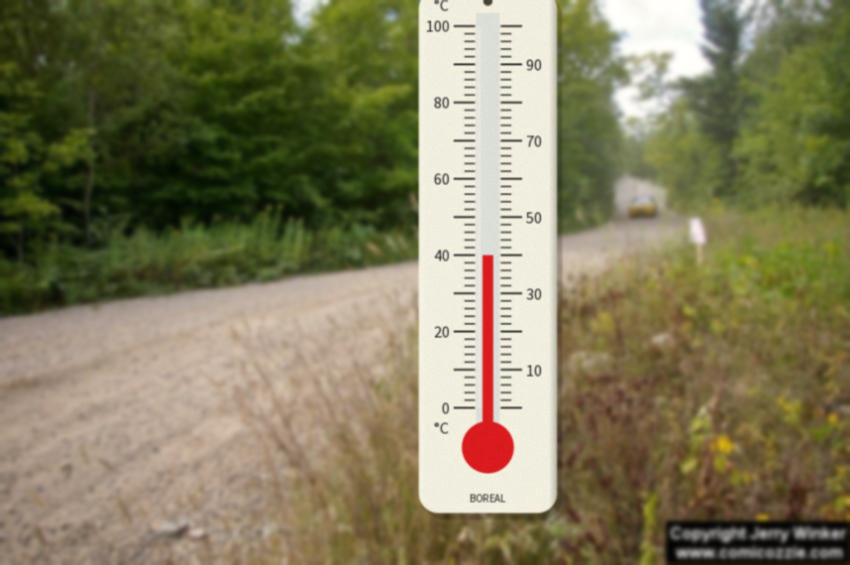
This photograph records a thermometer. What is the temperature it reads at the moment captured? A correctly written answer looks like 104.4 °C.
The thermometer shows 40 °C
